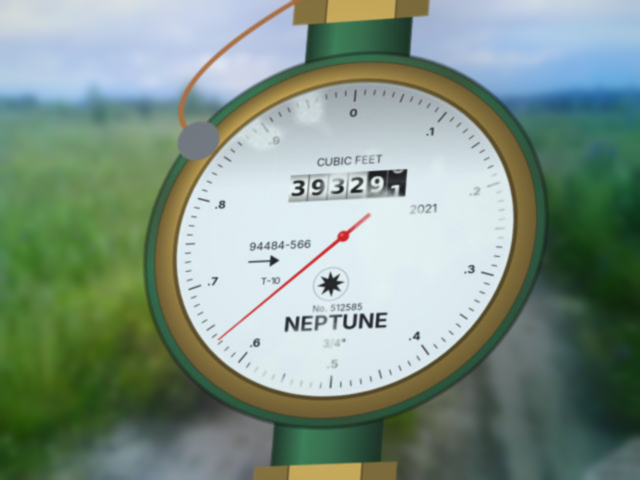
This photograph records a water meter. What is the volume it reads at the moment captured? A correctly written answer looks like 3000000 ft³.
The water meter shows 393290.63 ft³
